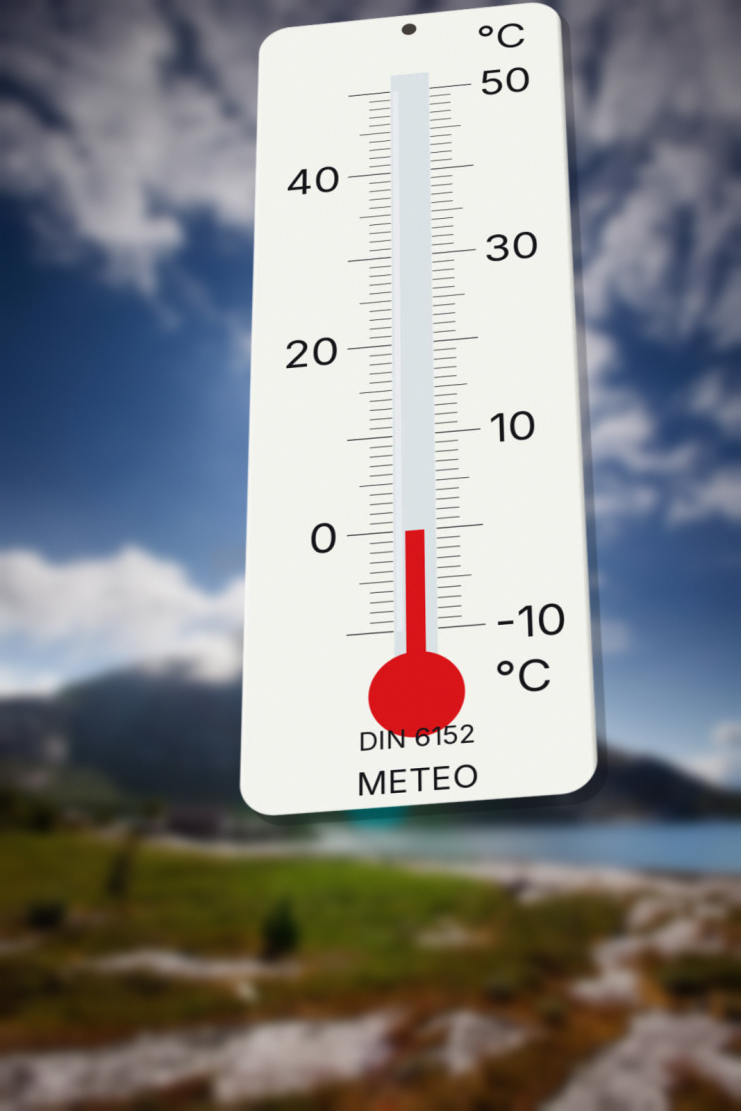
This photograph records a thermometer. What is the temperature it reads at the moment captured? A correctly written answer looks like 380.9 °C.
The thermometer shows 0 °C
